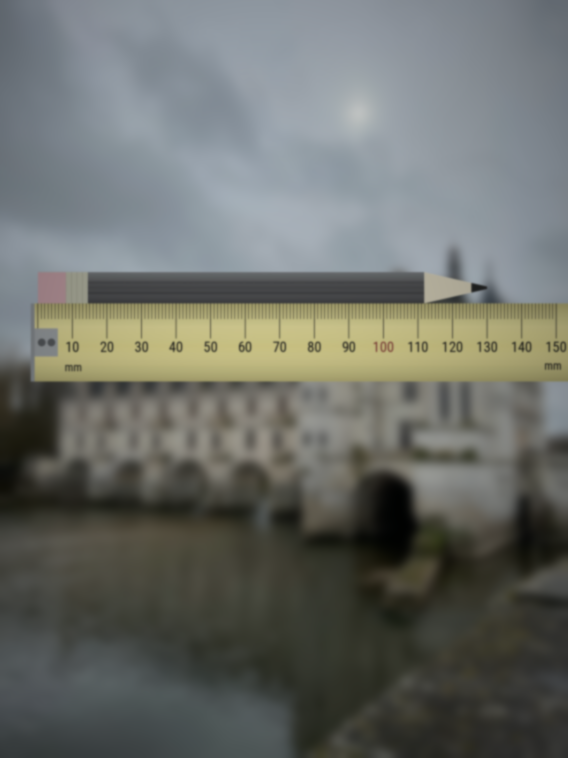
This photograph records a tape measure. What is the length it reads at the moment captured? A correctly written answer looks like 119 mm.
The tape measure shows 130 mm
